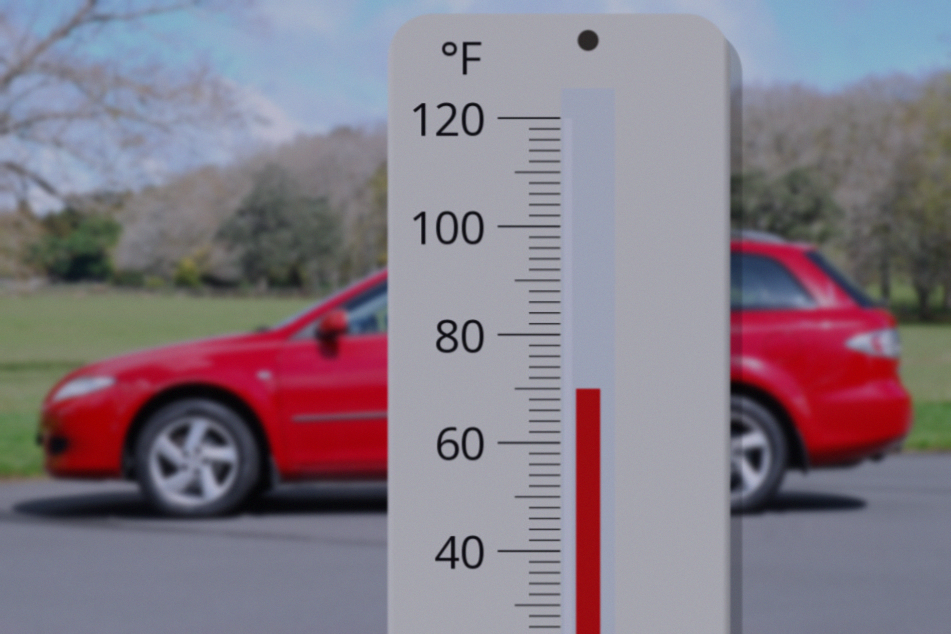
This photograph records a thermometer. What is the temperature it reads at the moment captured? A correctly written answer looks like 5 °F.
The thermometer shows 70 °F
